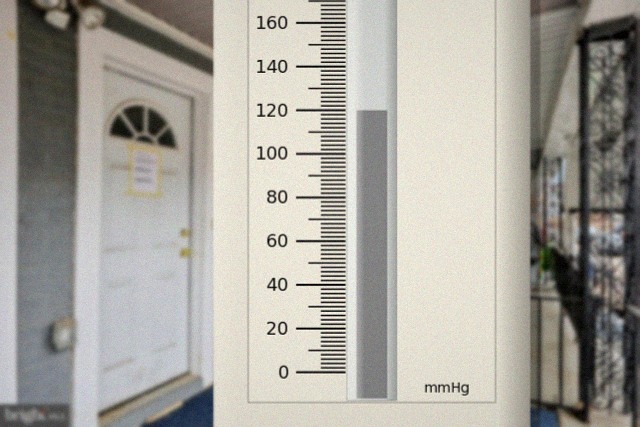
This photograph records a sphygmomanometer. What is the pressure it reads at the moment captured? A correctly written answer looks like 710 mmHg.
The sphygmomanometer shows 120 mmHg
